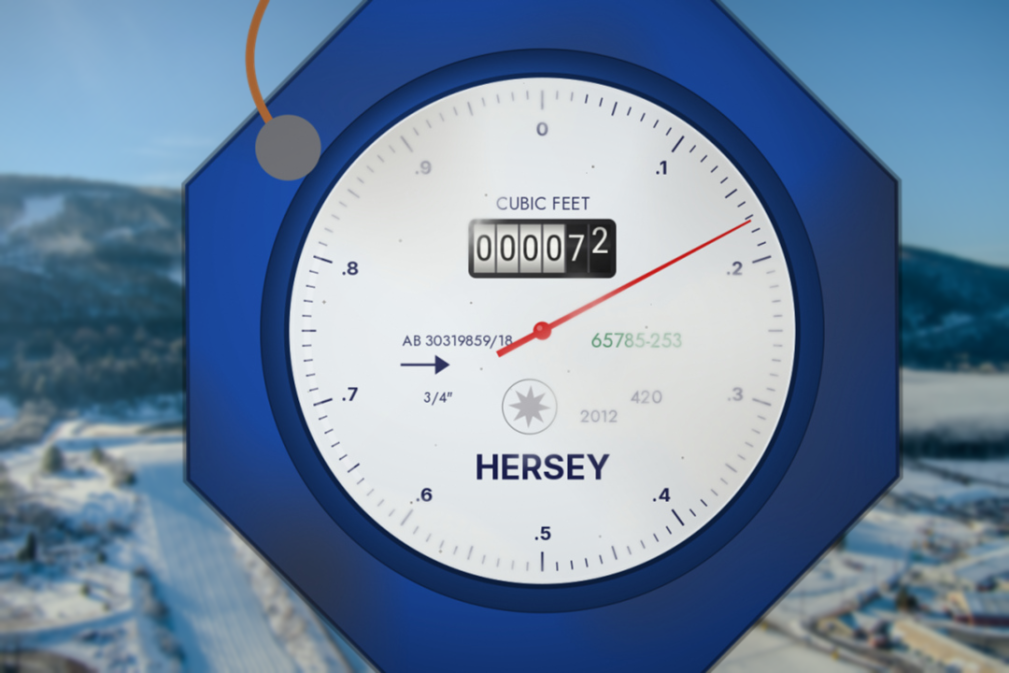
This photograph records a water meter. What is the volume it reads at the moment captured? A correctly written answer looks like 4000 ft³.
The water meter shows 72.17 ft³
